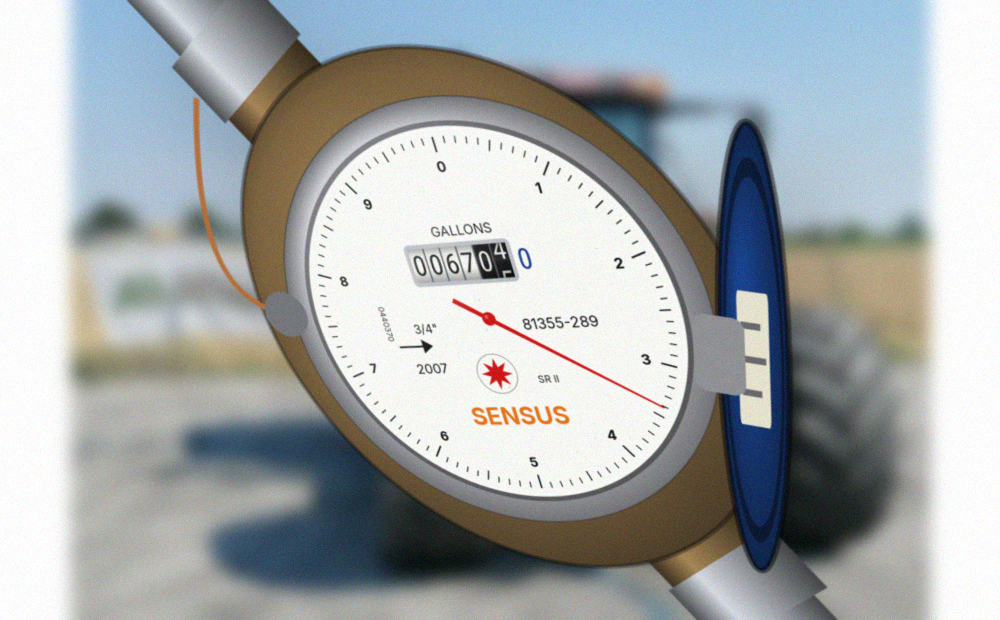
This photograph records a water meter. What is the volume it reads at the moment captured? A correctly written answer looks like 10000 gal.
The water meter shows 67043.4 gal
